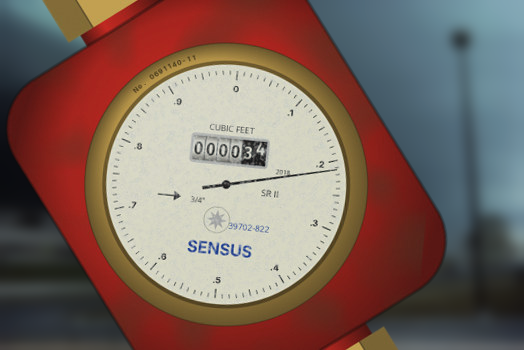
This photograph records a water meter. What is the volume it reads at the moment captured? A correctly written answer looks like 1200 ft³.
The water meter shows 34.21 ft³
